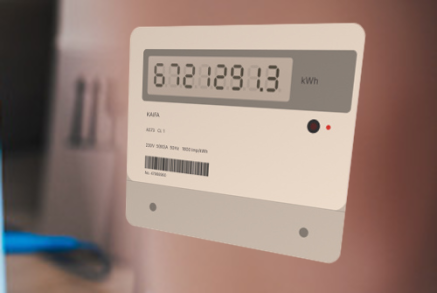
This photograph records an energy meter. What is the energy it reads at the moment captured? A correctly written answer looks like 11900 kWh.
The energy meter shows 6721291.3 kWh
